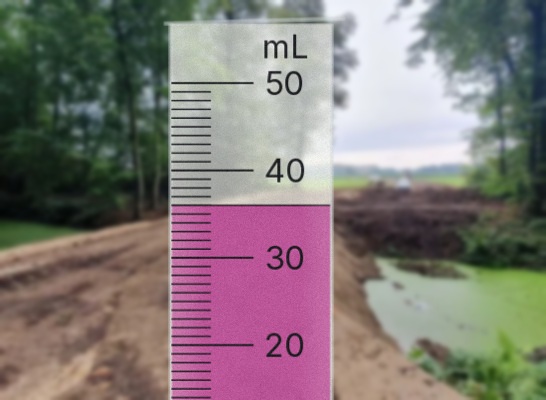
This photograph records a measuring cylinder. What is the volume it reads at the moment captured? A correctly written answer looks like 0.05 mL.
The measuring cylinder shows 36 mL
